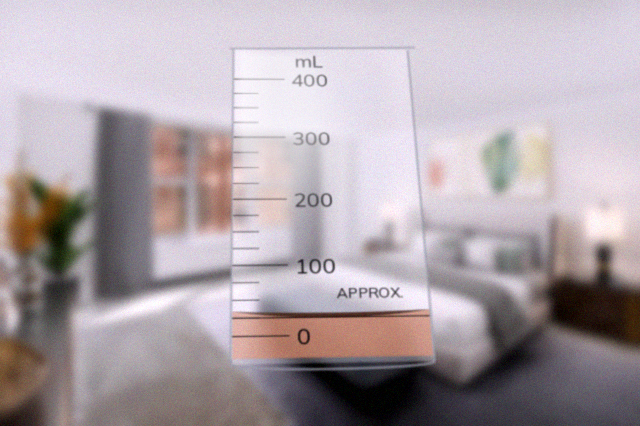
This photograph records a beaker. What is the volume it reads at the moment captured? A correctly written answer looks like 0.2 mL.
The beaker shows 25 mL
